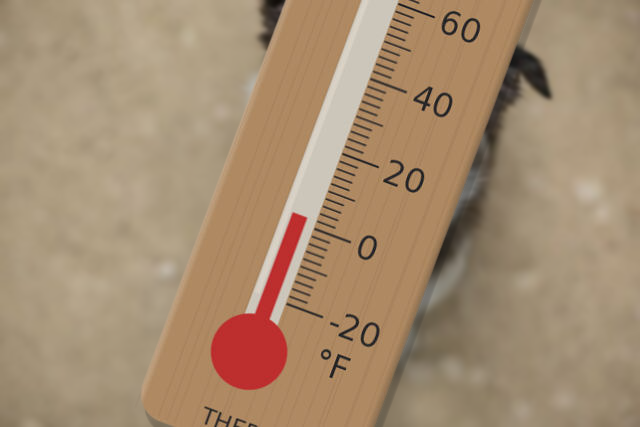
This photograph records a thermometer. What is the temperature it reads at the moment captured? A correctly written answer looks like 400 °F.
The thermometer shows 2 °F
